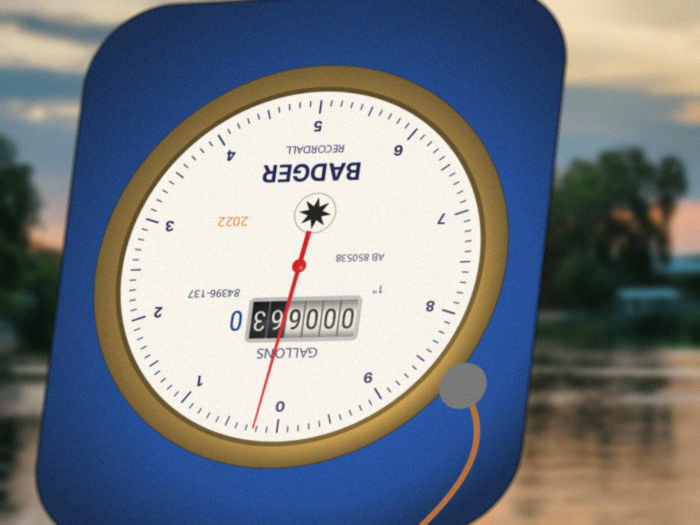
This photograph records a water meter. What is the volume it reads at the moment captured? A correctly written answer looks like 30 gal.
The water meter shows 6630.2 gal
